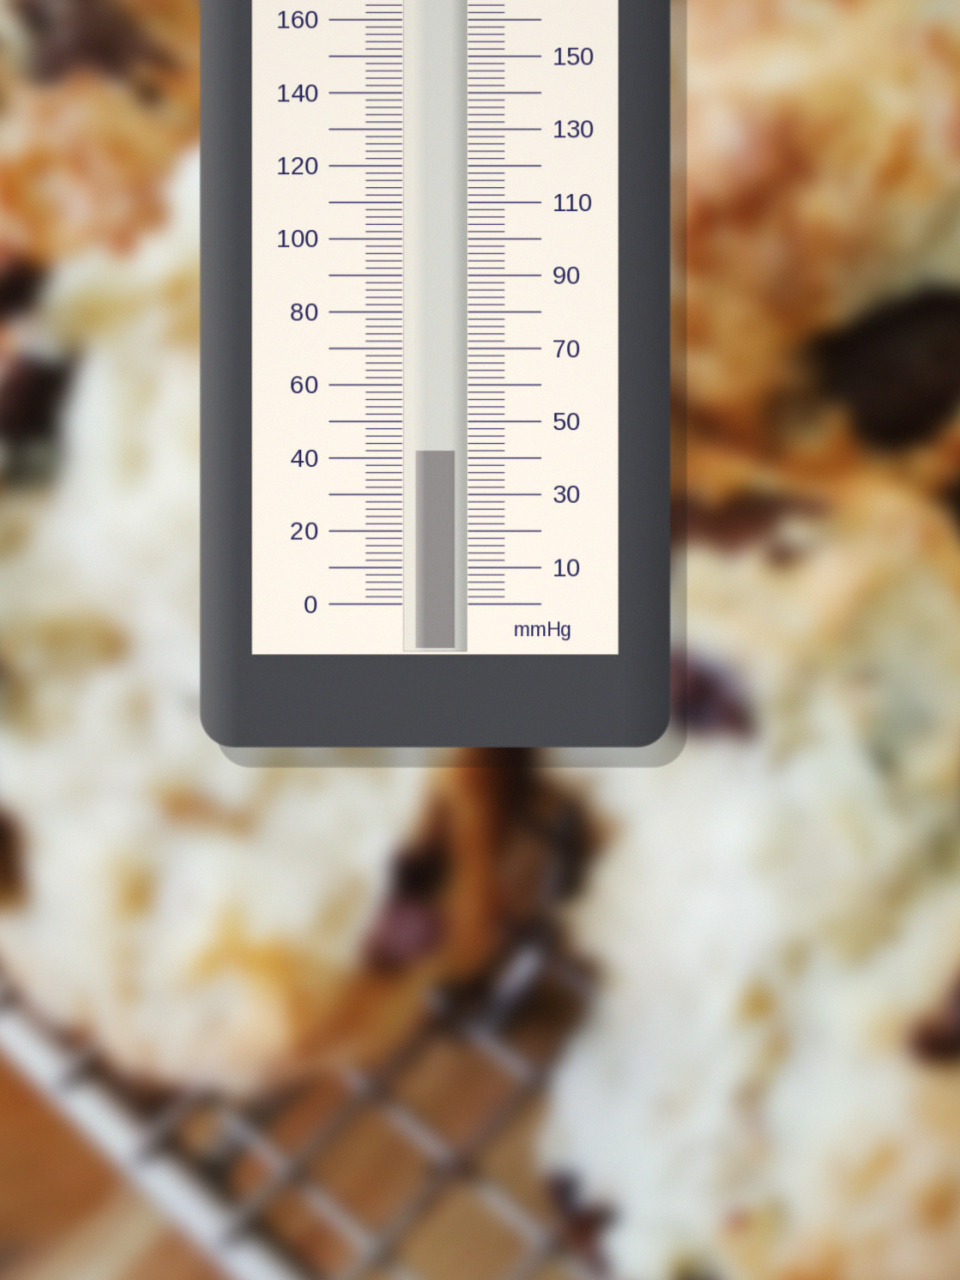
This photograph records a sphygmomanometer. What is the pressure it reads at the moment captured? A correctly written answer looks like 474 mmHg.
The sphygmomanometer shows 42 mmHg
